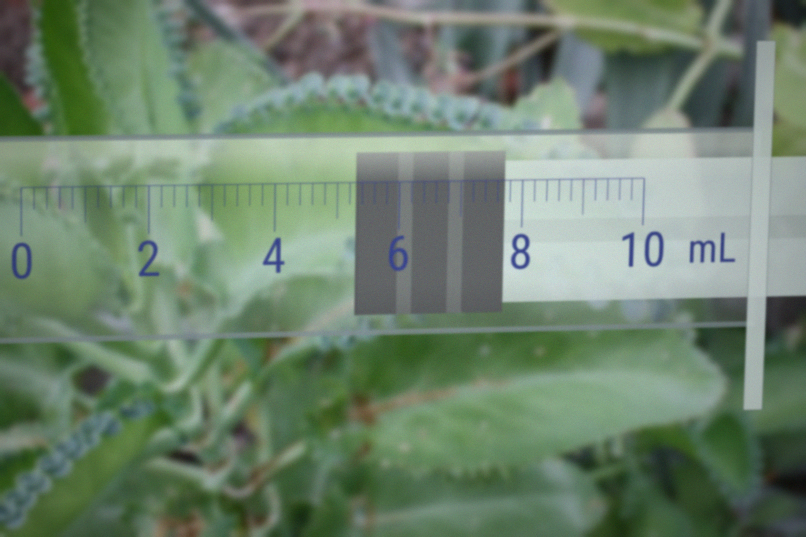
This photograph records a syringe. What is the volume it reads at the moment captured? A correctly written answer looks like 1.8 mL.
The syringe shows 5.3 mL
